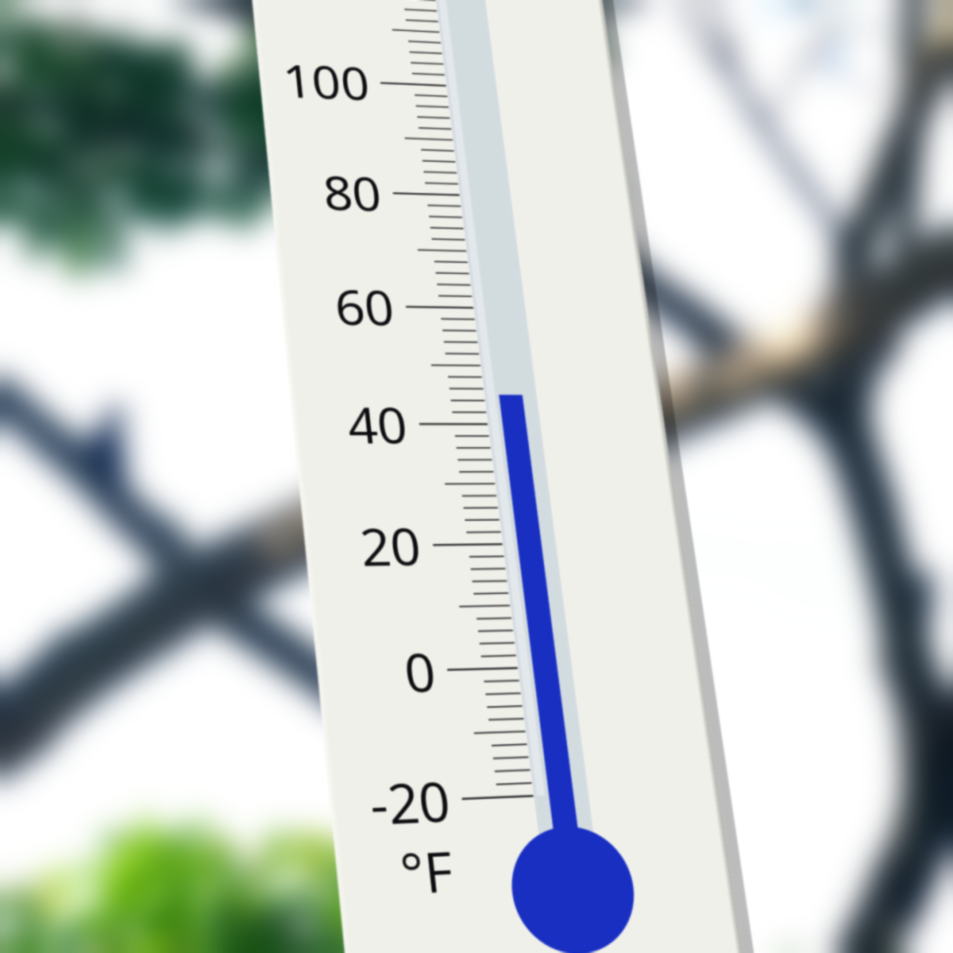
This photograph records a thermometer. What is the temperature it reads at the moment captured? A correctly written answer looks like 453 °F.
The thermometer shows 45 °F
